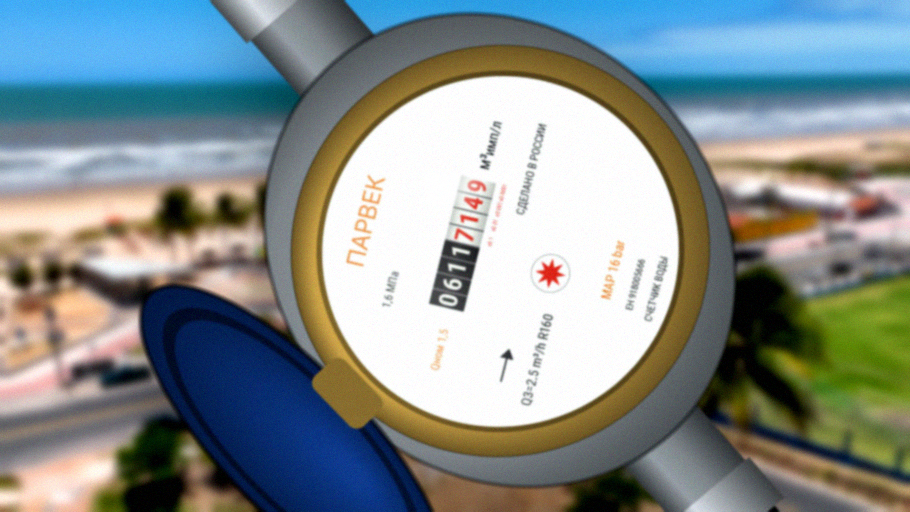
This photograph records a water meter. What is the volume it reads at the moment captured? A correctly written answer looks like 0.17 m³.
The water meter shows 611.7149 m³
